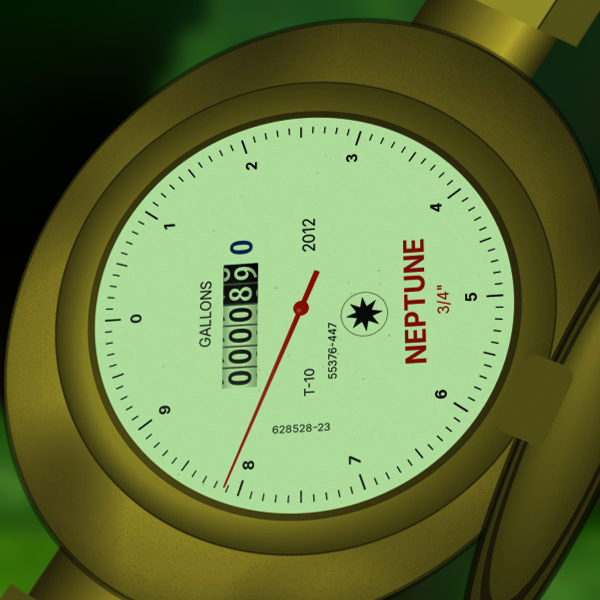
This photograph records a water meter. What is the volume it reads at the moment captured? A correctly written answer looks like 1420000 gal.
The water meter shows 888.1 gal
